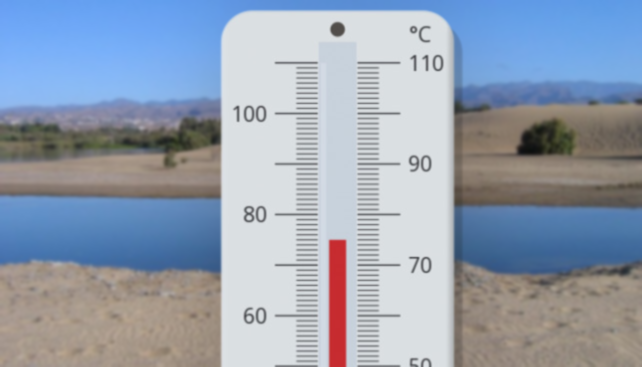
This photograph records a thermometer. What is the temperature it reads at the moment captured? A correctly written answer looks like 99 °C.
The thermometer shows 75 °C
